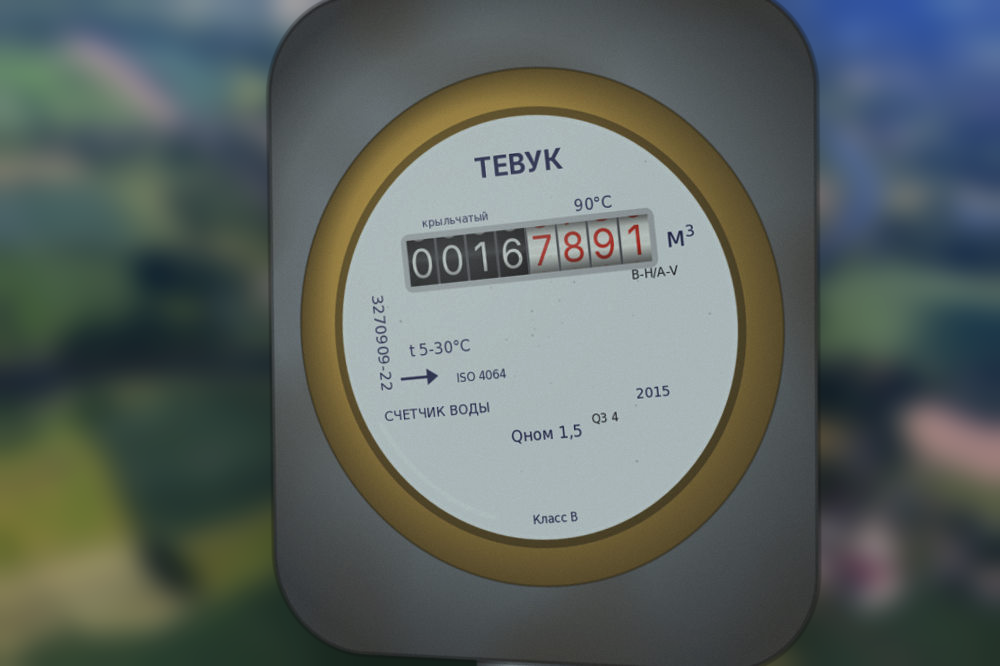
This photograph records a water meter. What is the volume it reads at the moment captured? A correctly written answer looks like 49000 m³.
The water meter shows 16.7891 m³
